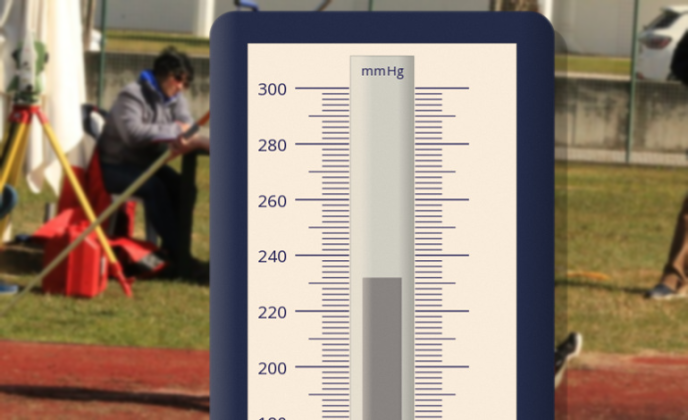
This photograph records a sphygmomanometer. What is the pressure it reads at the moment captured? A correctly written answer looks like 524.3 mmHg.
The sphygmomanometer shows 232 mmHg
